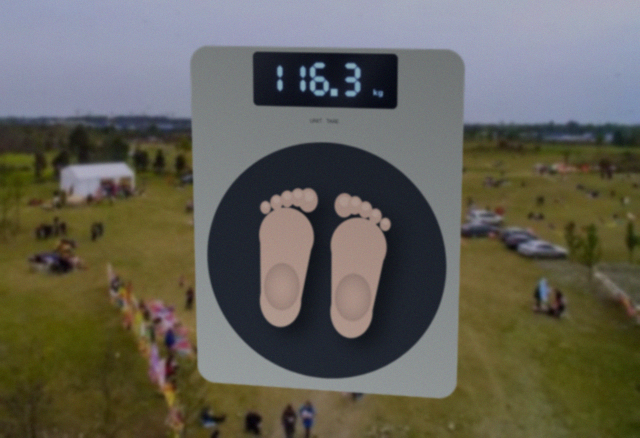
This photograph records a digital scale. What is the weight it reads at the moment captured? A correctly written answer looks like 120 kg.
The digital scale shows 116.3 kg
